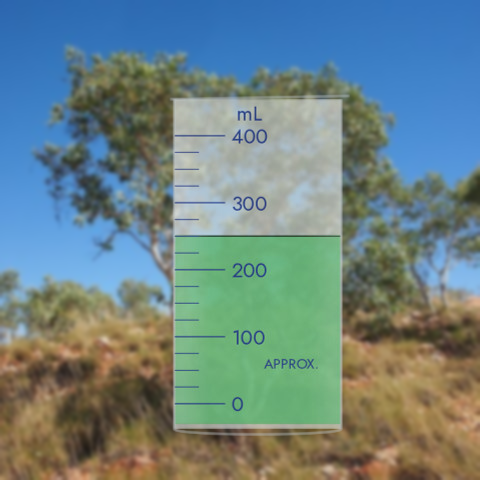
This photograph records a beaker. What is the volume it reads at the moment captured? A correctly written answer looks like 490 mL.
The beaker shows 250 mL
